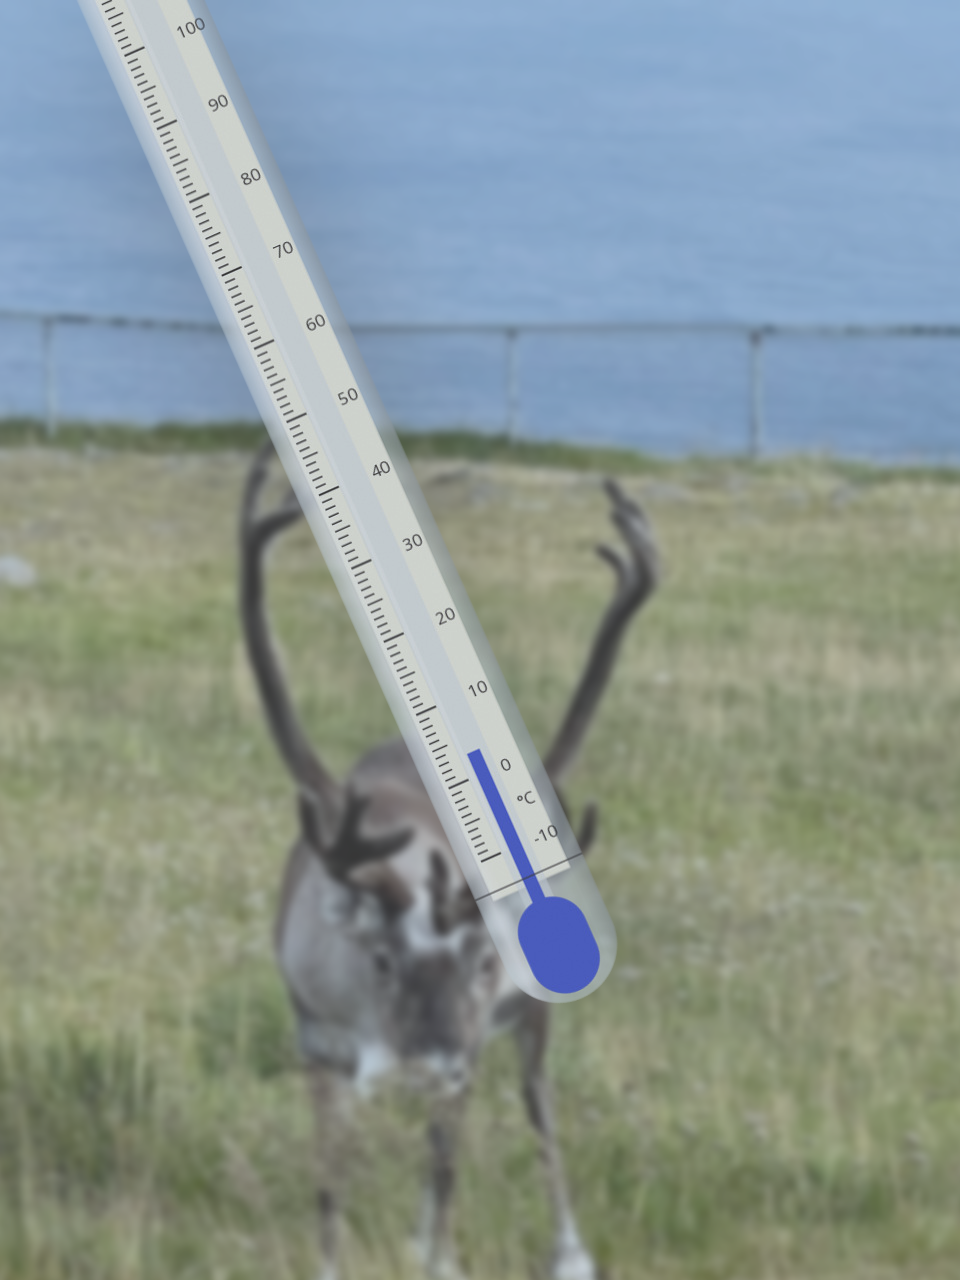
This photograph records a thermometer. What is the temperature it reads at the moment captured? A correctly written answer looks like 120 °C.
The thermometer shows 3 °C
